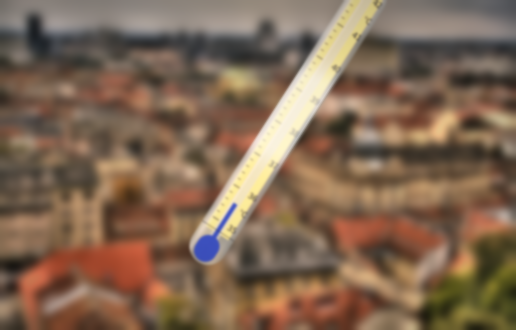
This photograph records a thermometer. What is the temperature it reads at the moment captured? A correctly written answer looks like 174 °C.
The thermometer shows 35.6 °C
